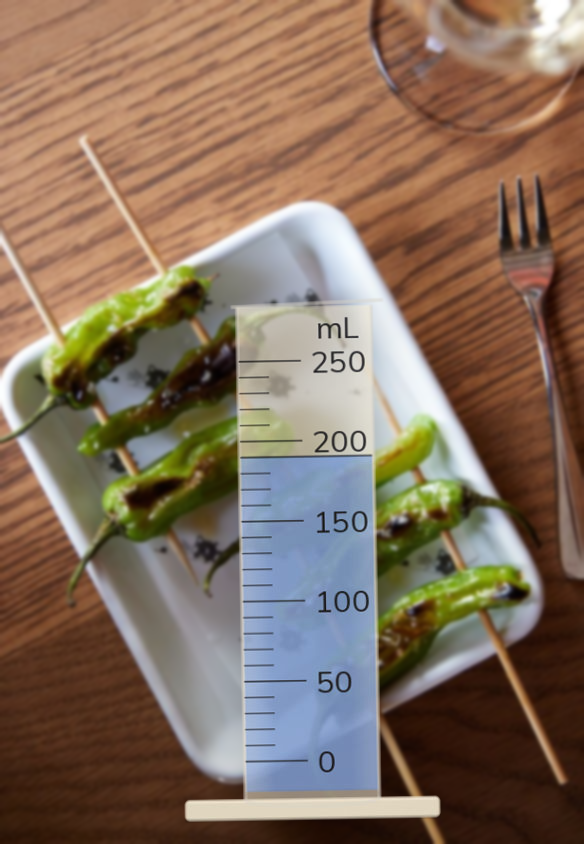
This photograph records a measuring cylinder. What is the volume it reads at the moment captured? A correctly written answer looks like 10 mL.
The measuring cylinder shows 190 mL
